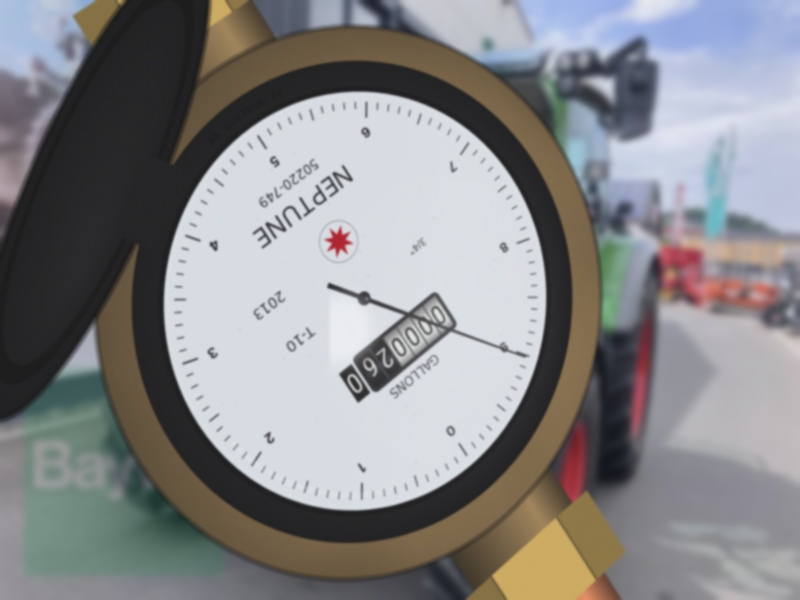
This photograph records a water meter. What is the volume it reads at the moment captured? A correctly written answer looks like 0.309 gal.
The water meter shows 259.0 gal
